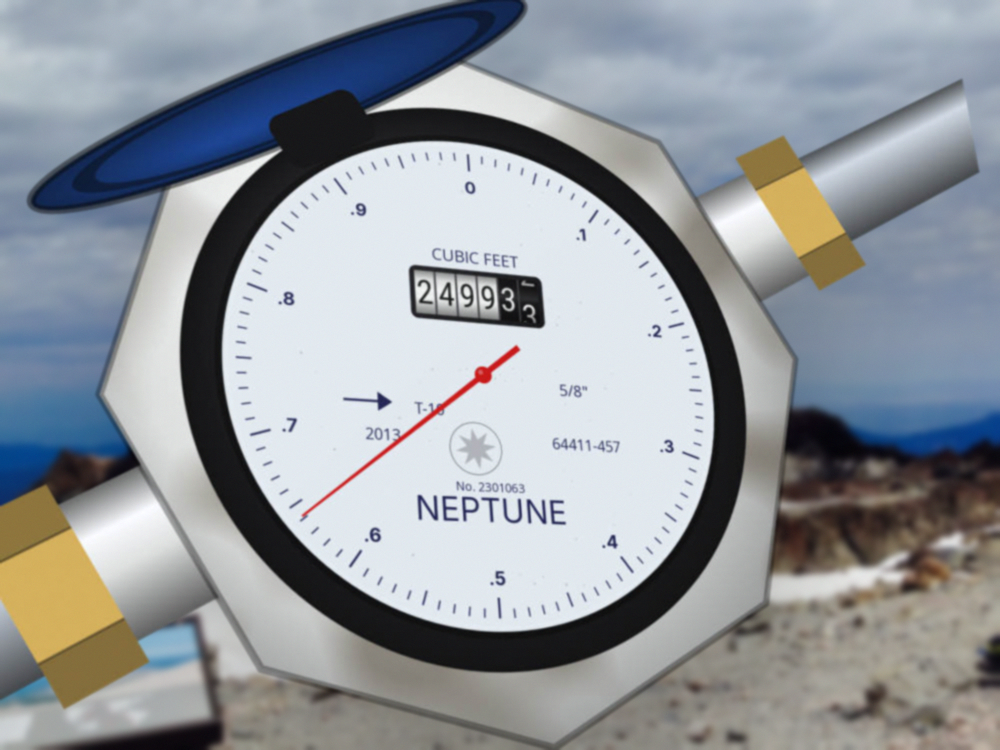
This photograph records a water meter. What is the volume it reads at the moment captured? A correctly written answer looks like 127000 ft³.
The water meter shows 249932.64 ft³
